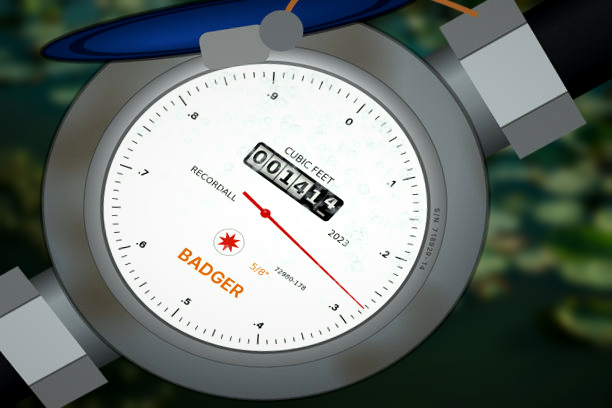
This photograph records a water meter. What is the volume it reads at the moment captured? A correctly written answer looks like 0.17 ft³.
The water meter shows 1414.27 ft³
